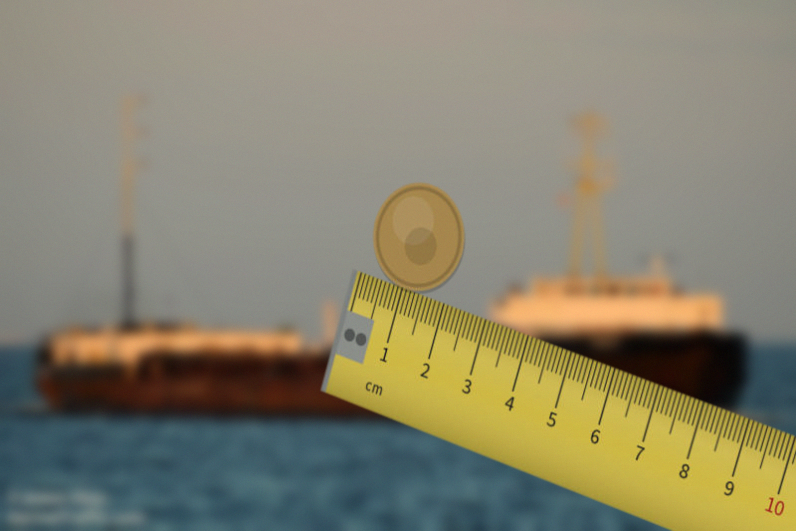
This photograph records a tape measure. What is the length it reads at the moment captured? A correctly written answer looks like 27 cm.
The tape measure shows 2.1 cm
